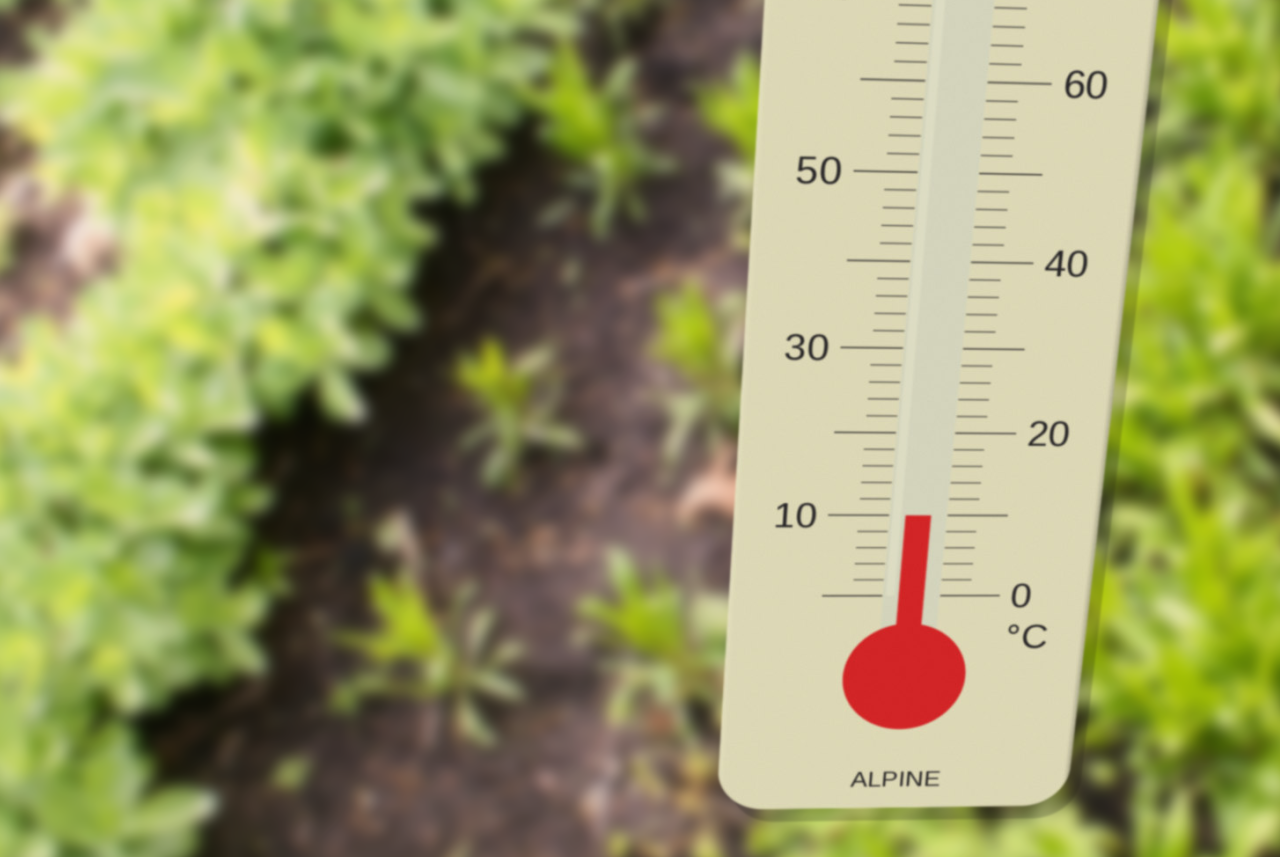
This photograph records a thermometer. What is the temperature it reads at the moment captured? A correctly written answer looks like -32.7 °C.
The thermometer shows 10 °C
